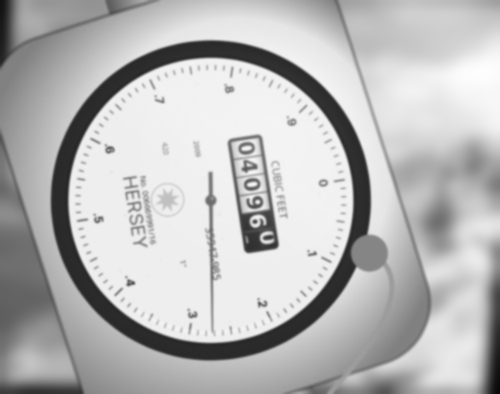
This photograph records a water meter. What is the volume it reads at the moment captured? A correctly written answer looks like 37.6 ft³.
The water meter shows 40960.27 ft³
